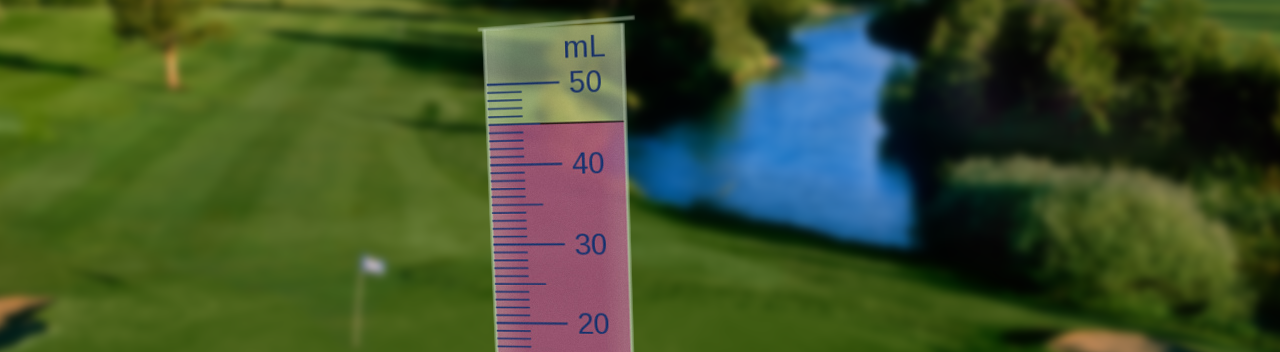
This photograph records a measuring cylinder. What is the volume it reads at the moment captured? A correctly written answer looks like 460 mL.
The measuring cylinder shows 45 mL
